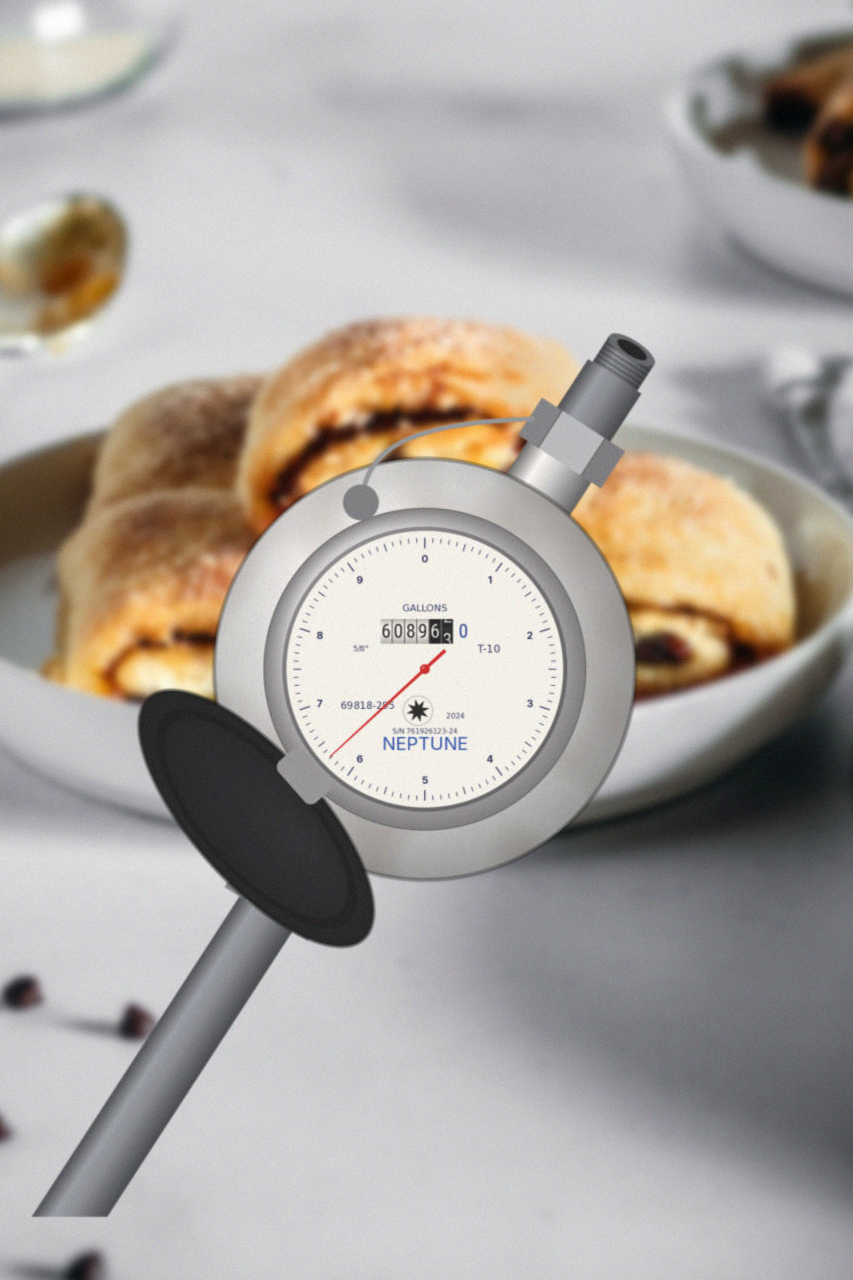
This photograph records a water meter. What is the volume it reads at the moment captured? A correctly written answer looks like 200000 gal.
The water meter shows 6089626.3 gal
